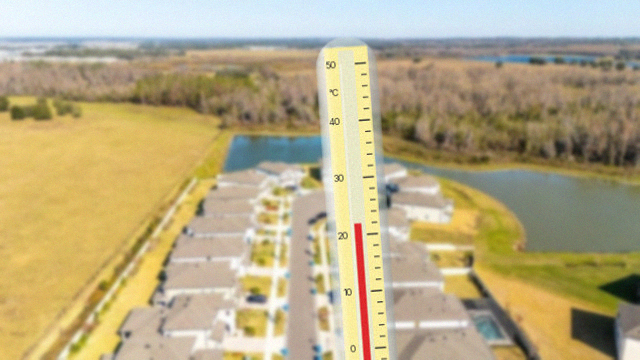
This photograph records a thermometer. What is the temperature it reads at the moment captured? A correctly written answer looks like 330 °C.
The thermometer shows 22 °C
